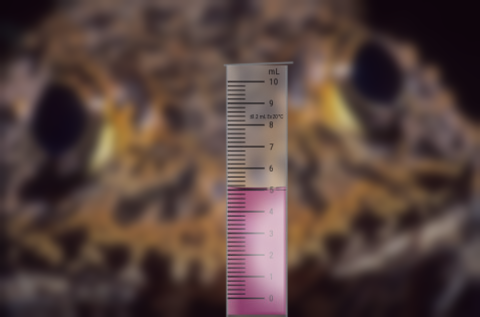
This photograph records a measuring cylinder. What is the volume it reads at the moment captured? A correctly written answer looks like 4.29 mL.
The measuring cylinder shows 5 mL
